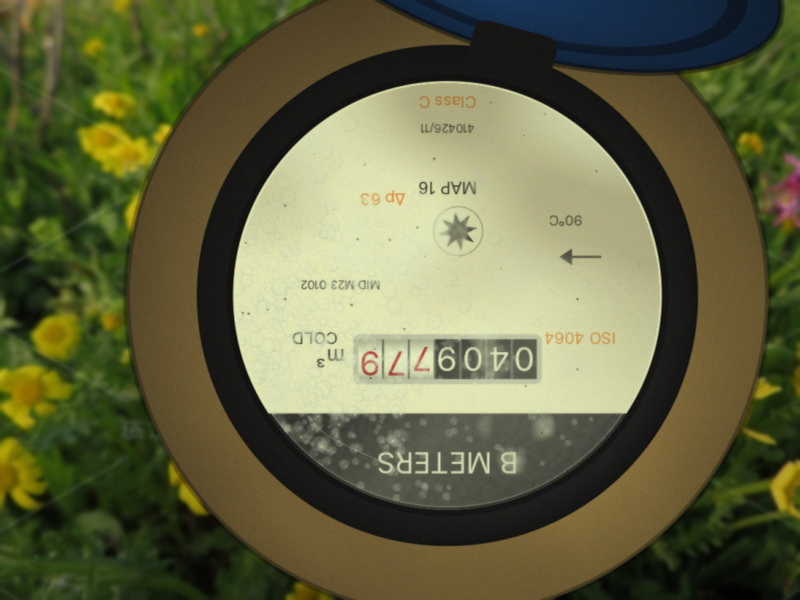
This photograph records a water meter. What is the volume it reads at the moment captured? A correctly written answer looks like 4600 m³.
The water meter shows 409.779 m³
